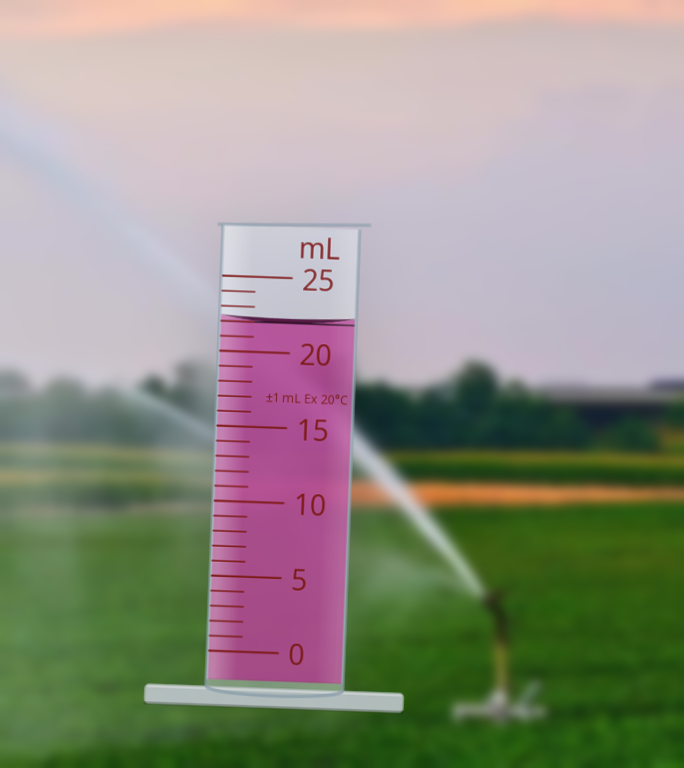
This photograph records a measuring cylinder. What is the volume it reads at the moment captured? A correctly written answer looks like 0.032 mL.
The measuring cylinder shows 22 mL
